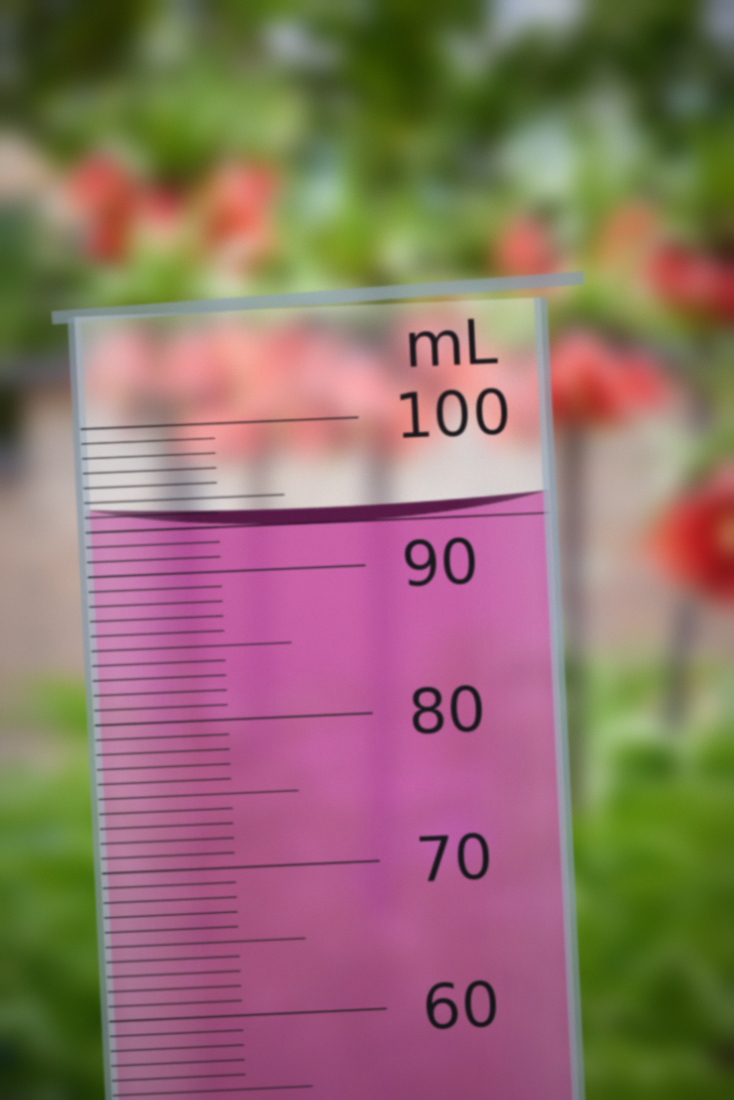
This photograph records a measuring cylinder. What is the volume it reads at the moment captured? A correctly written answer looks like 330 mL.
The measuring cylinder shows 93 mL
